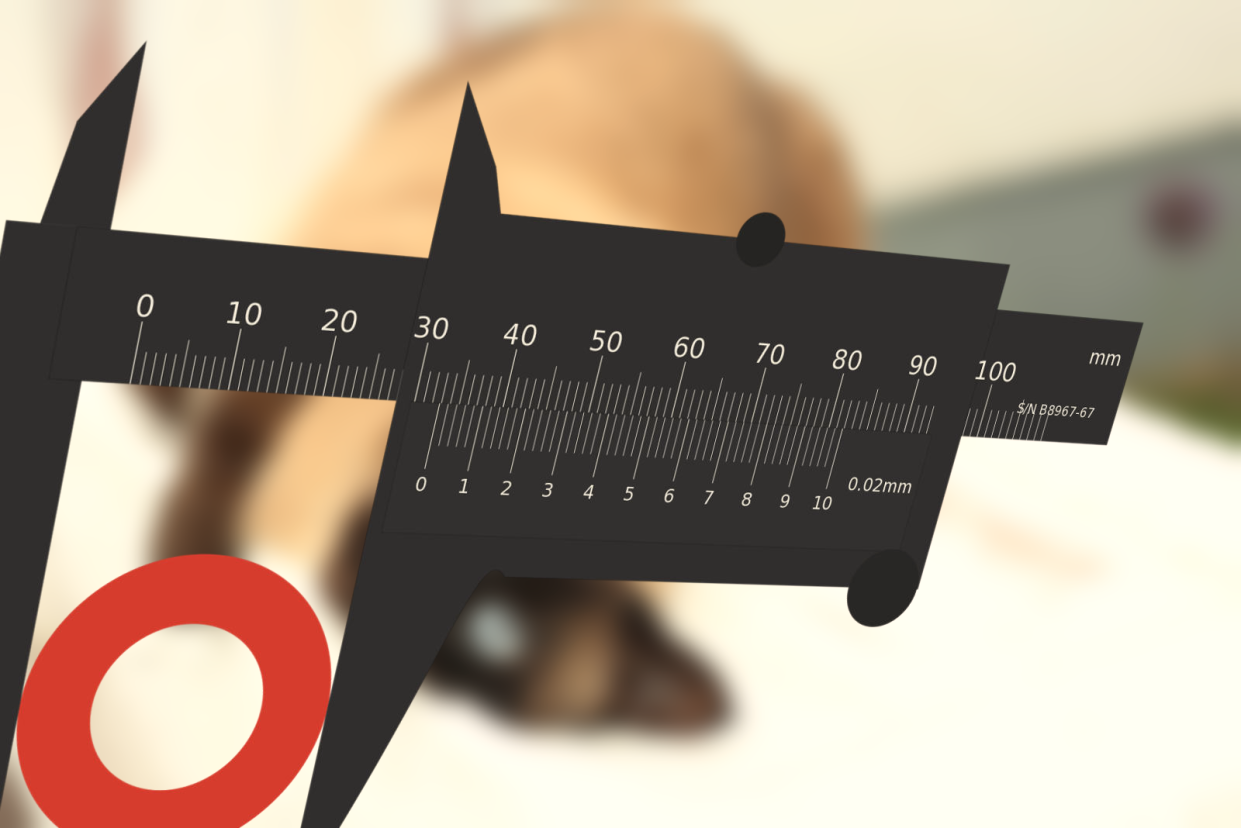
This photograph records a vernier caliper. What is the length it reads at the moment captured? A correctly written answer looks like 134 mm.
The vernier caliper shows 32.8 mm
